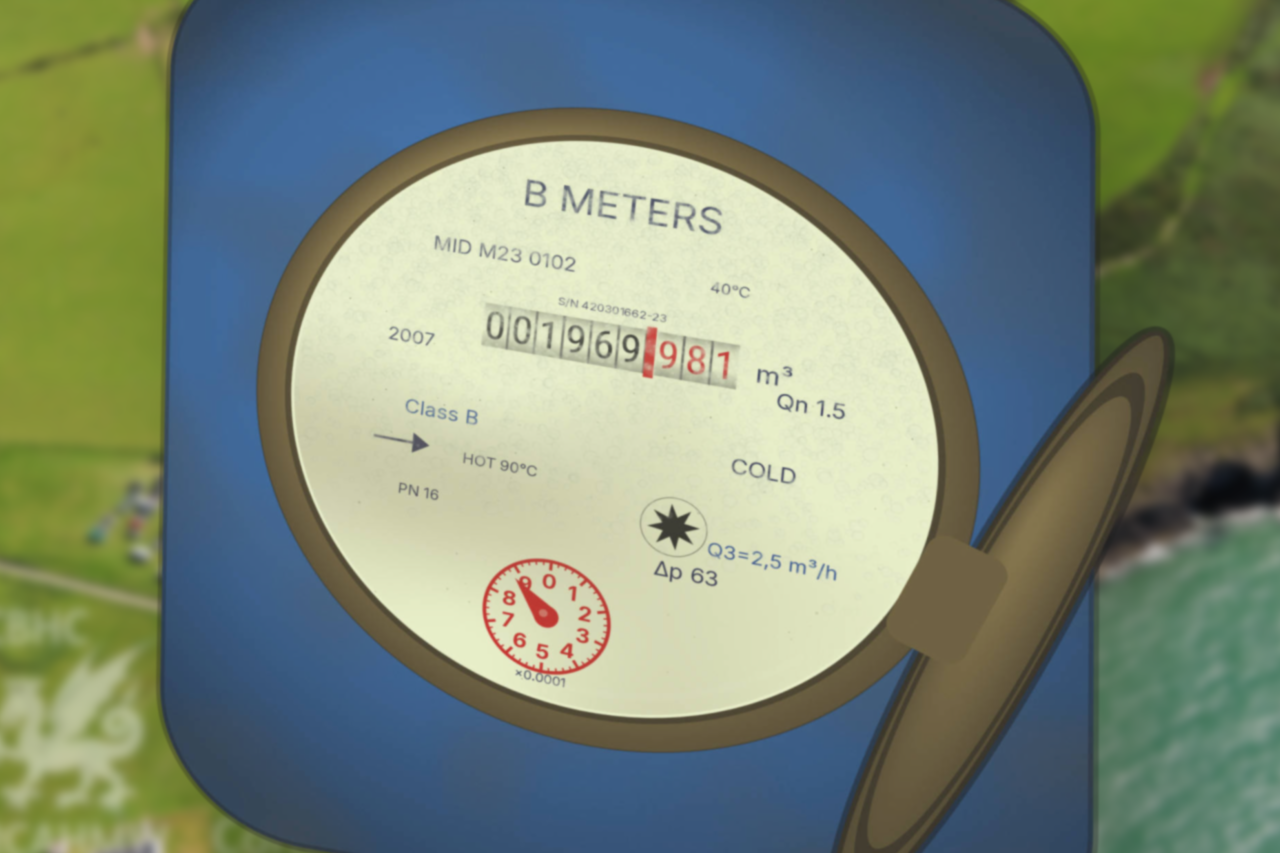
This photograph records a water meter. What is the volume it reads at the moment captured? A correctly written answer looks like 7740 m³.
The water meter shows 1969.9818 m³
